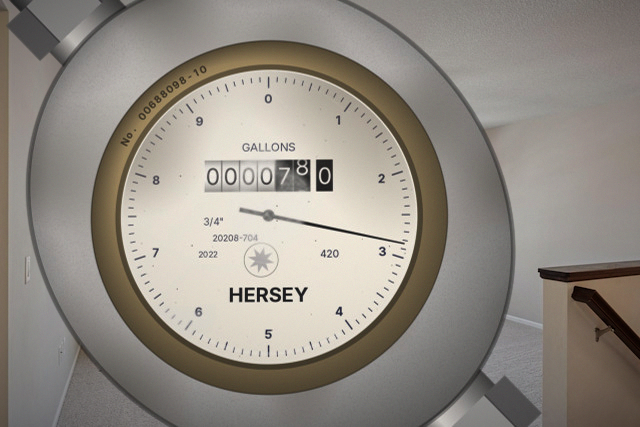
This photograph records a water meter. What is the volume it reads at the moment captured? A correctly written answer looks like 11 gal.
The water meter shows 782.8 gal
